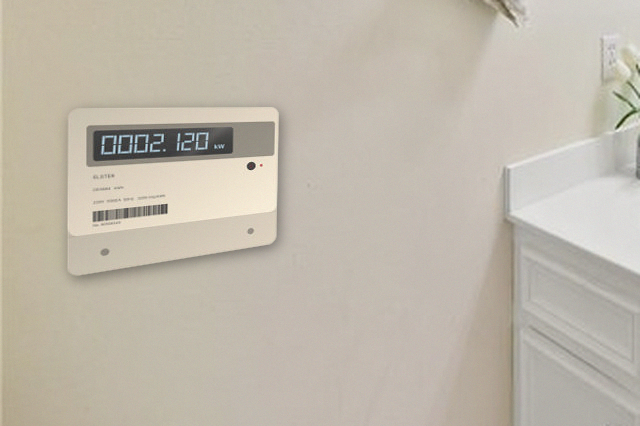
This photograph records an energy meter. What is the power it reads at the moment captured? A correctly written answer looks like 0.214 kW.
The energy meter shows 2.120 kW
